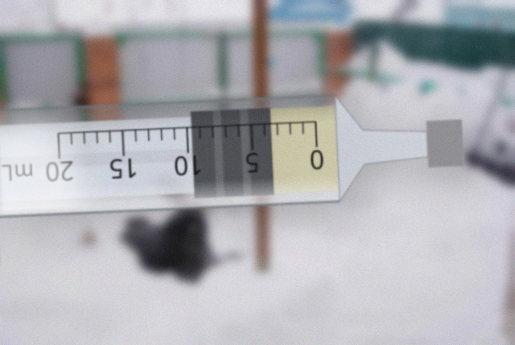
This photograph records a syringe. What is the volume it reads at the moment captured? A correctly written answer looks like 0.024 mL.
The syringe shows 3.5 mL
